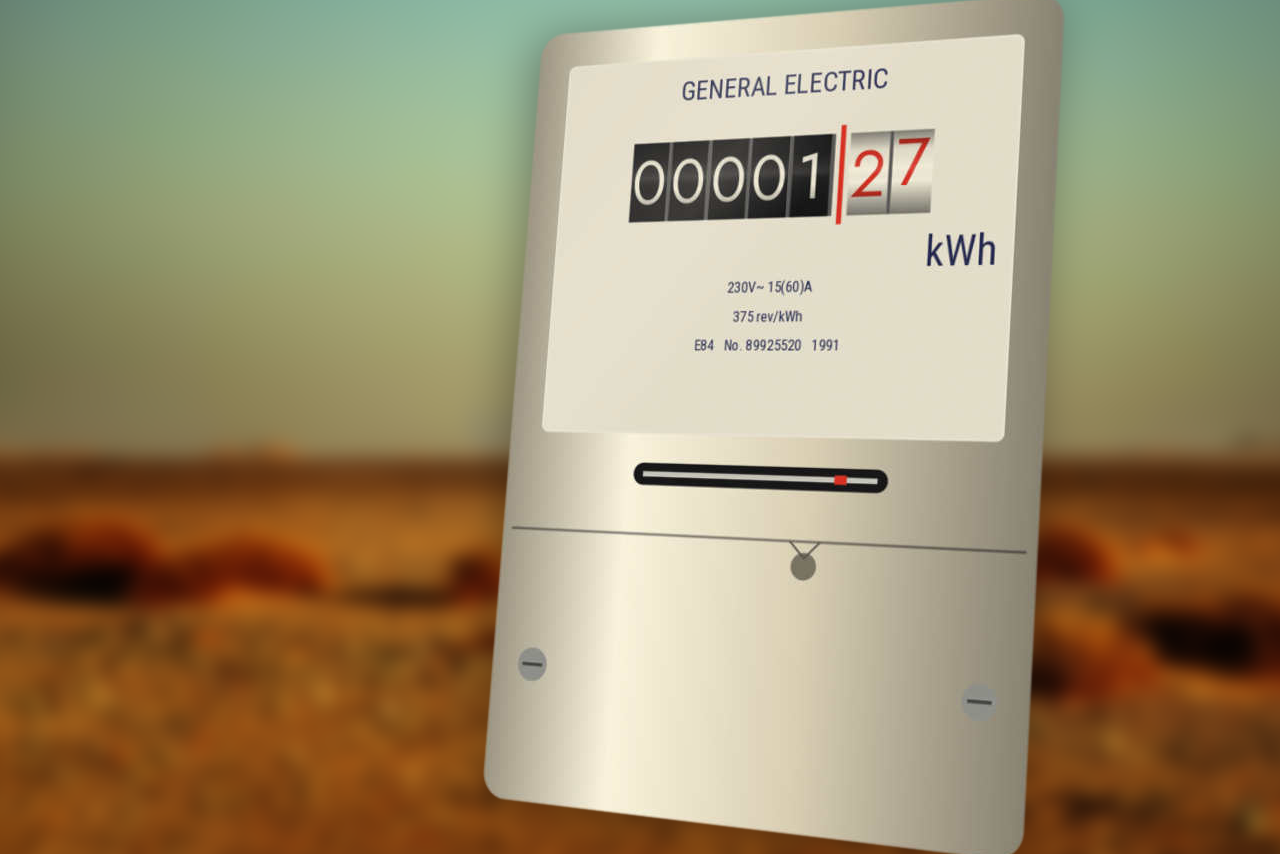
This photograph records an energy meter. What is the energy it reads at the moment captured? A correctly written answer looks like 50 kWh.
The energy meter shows 1.27 kWh
